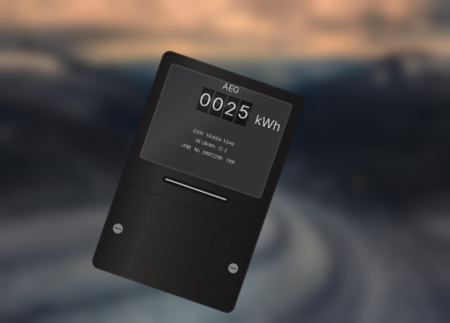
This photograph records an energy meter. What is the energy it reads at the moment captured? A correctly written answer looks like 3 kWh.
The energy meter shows 25 kWh
